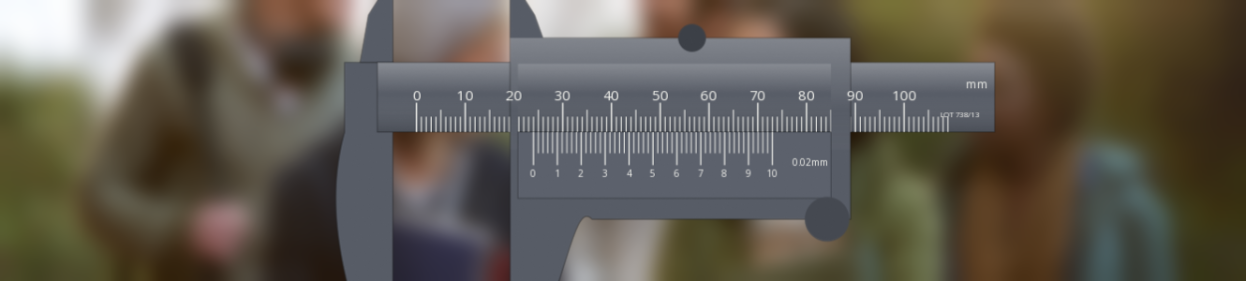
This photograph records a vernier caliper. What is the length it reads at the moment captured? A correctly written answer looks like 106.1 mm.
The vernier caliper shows 24.0 mm
